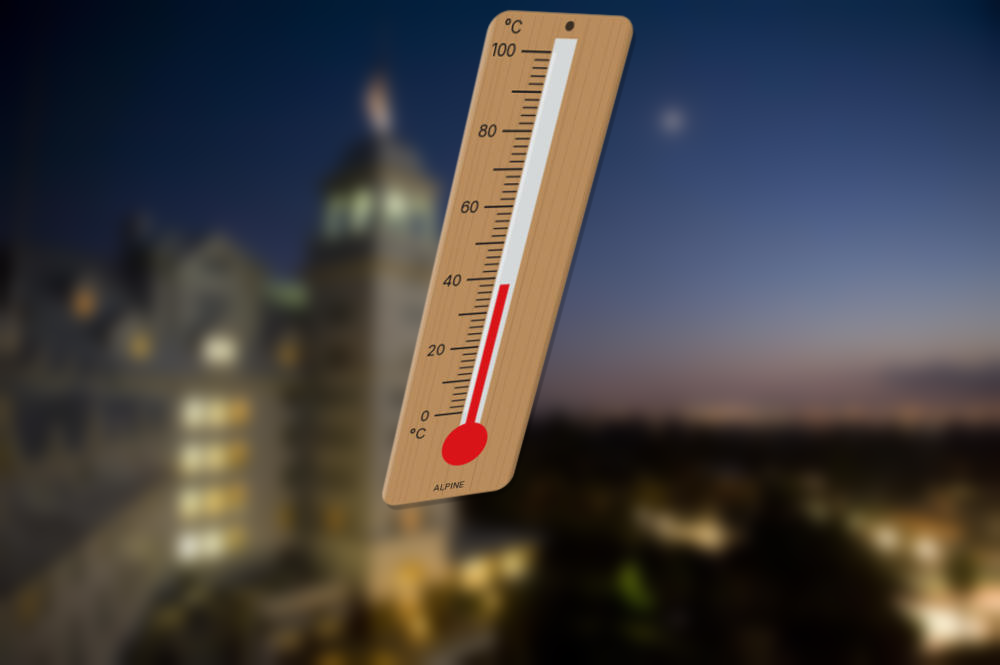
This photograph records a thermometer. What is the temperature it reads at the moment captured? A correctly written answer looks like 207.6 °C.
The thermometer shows 38 °C
